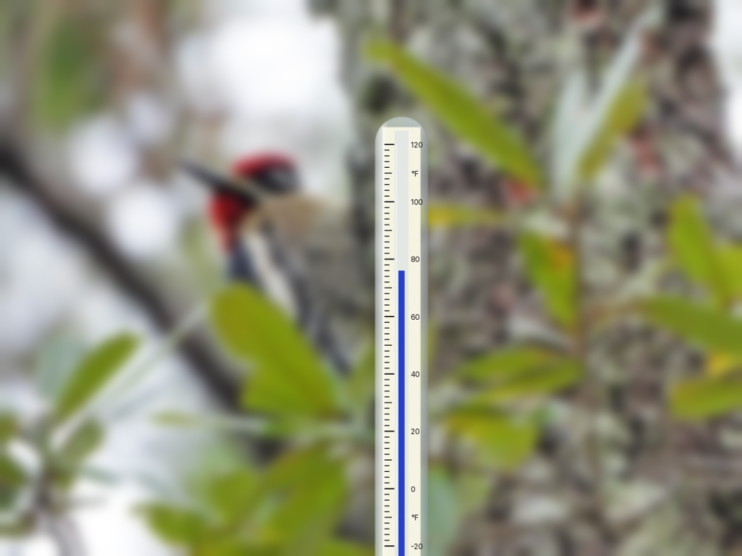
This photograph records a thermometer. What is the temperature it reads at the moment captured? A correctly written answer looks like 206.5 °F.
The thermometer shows 76 °F
